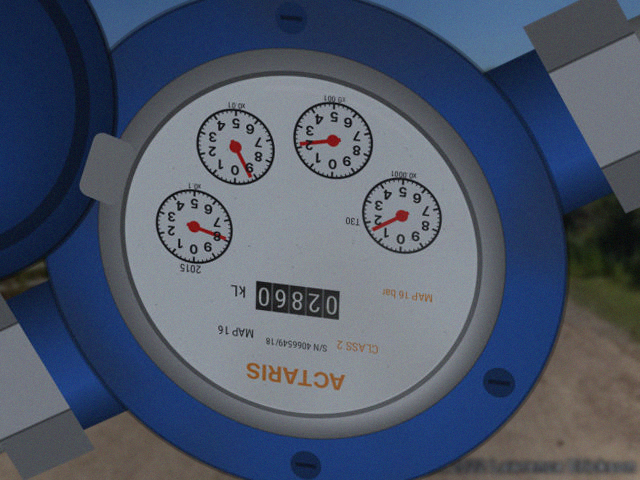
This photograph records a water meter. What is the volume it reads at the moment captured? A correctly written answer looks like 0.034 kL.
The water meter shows 2860.7921 kL
